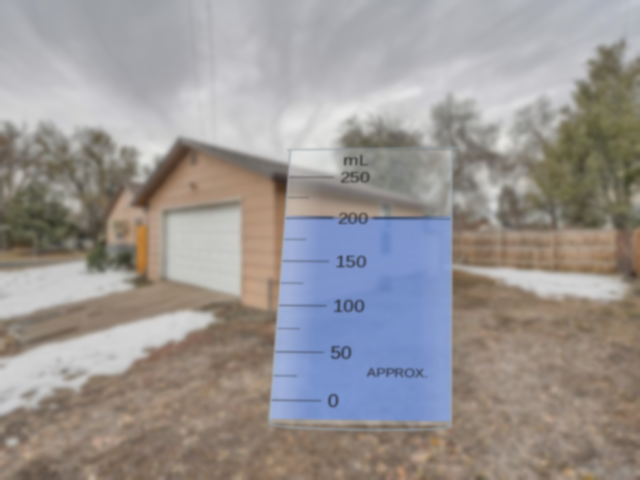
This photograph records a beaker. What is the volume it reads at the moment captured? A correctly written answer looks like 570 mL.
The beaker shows 200 mL
